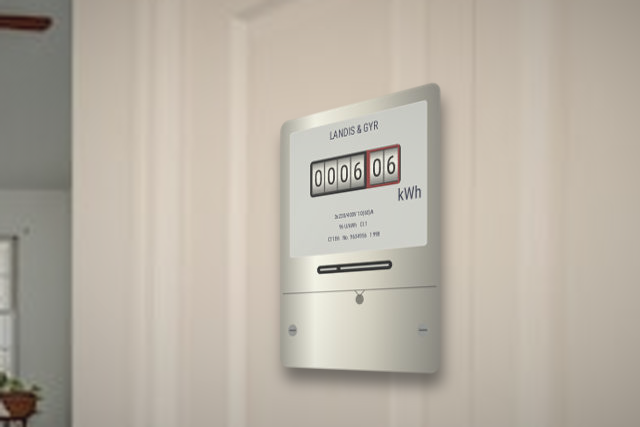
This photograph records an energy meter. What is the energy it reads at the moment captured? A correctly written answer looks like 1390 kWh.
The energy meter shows 6.06 kWh
